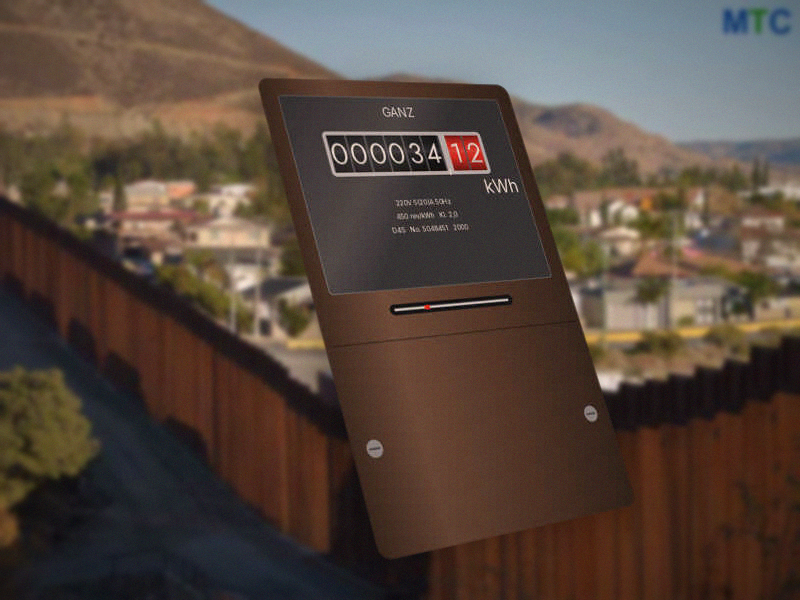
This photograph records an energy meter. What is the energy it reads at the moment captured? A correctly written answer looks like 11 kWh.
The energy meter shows 34.12 kWh
